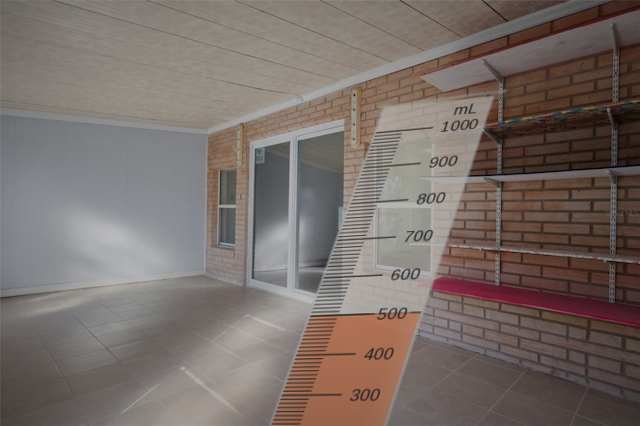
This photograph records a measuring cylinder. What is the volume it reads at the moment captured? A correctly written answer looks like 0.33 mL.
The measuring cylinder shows 500 mL
